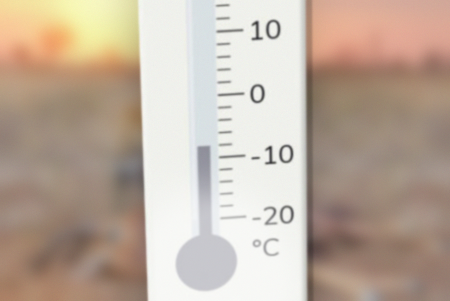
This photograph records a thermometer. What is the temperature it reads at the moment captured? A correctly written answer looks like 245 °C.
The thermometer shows -8 °C
